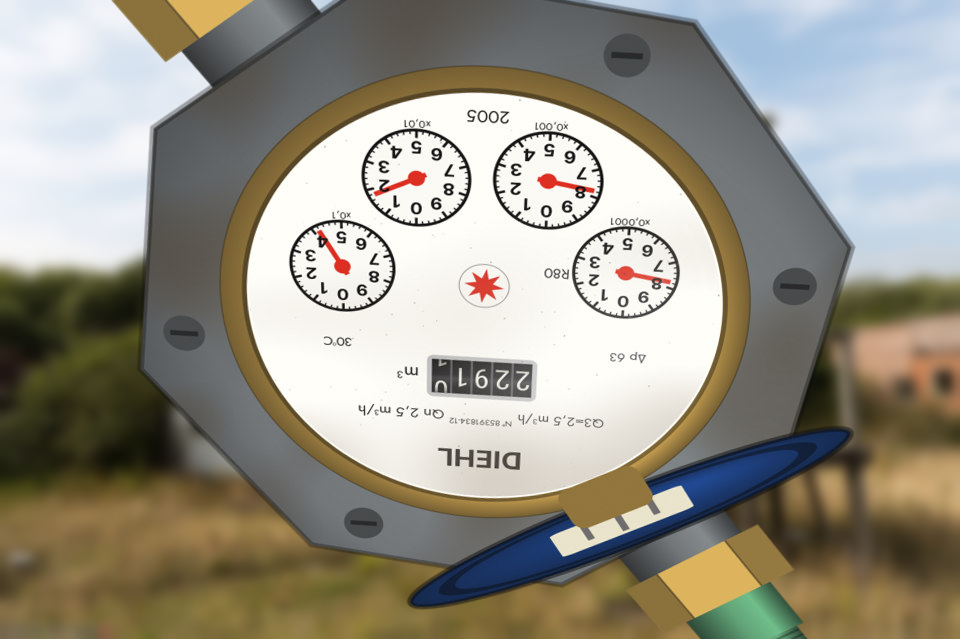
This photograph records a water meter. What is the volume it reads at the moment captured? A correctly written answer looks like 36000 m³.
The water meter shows 22910.4177 m³
